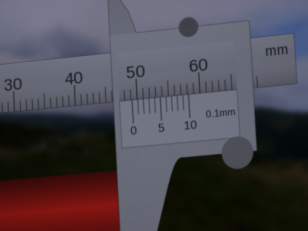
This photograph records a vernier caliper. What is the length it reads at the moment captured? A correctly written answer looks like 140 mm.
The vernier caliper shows 49.2 mm
